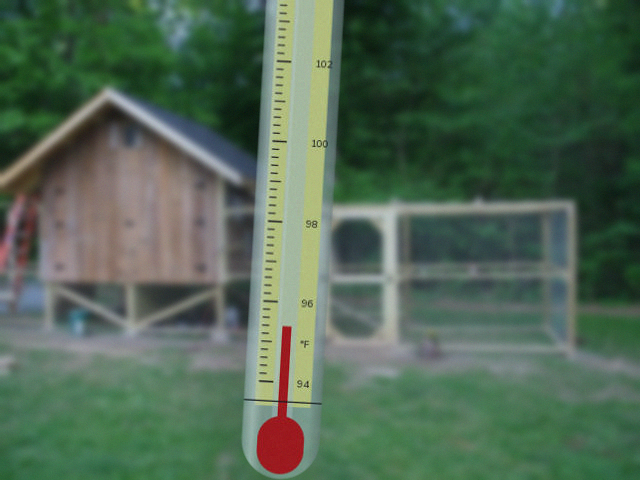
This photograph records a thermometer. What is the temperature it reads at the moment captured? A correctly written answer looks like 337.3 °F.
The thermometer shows 95.4 °F
